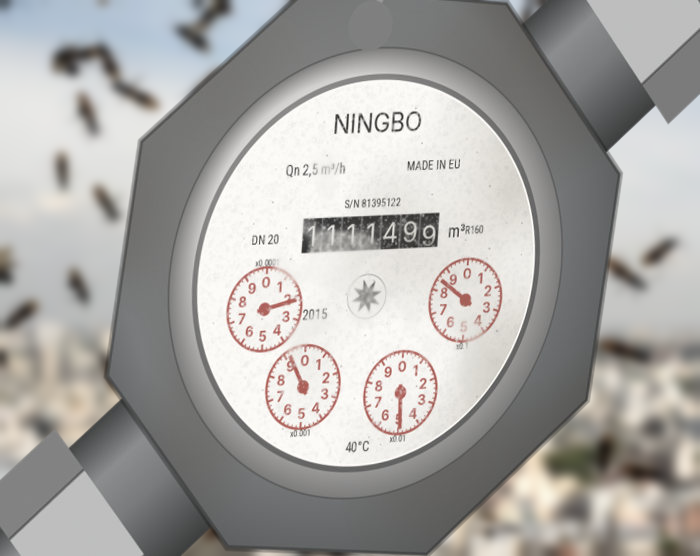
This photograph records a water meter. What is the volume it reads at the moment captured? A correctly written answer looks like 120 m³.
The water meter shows 1111498.8492 m³
